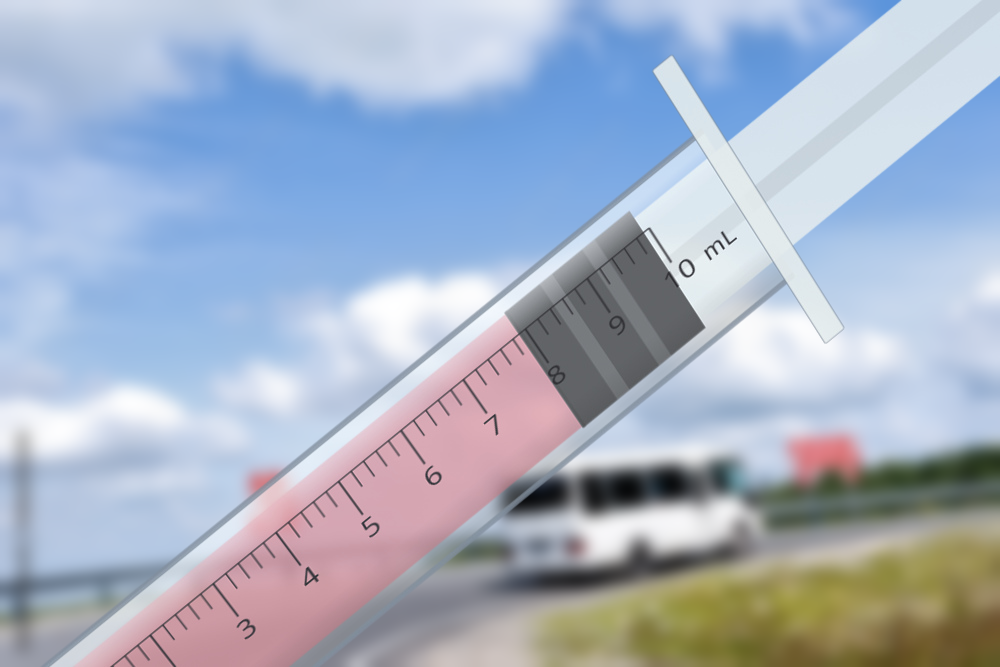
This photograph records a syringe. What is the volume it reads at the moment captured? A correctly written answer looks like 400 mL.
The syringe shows 7.9 mL
